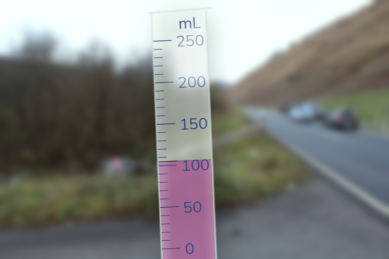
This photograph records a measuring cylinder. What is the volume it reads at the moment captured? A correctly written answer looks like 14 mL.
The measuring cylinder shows 105 mL
